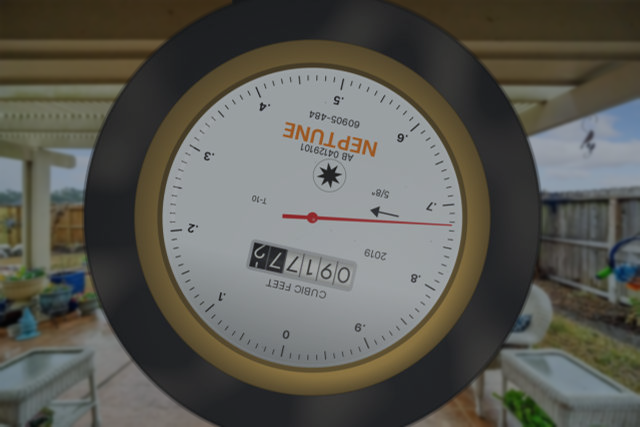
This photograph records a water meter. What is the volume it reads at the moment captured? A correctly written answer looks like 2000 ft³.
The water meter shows 91771.72 ft³
